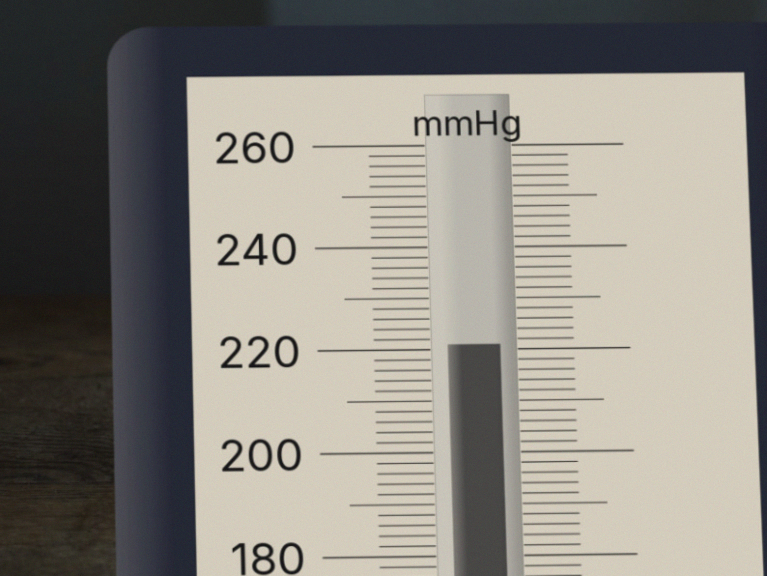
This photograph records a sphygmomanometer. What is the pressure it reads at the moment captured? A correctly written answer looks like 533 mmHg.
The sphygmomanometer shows 221 mmHg
